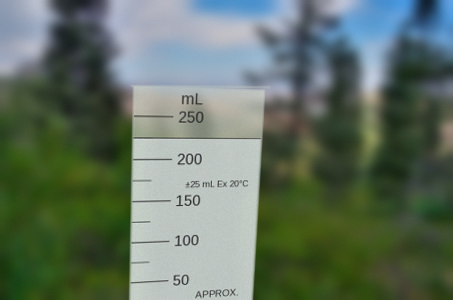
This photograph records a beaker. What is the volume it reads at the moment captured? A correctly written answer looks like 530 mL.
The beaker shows 225 mL
